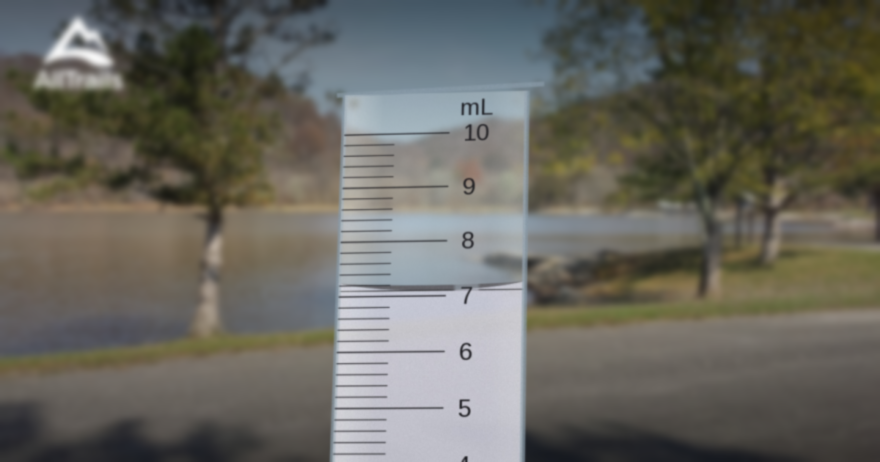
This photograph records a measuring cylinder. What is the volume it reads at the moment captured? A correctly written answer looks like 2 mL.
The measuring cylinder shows 7.1 mL
